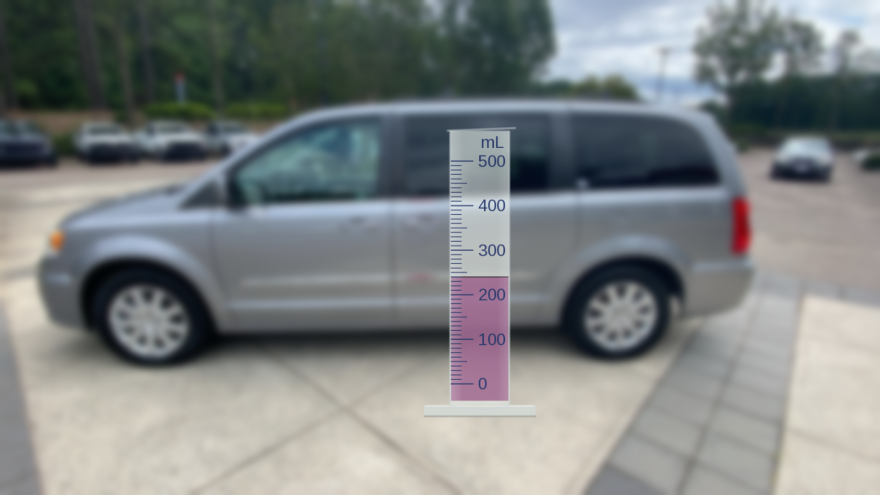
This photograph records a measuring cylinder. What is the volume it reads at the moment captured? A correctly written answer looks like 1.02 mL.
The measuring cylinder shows 240 mL
